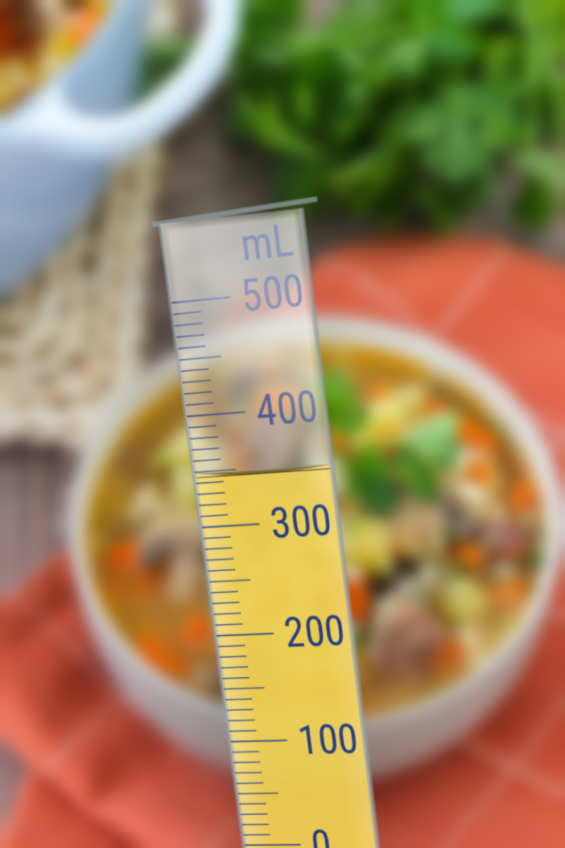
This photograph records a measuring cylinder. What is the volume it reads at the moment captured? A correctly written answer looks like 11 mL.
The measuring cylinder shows 345 mL
